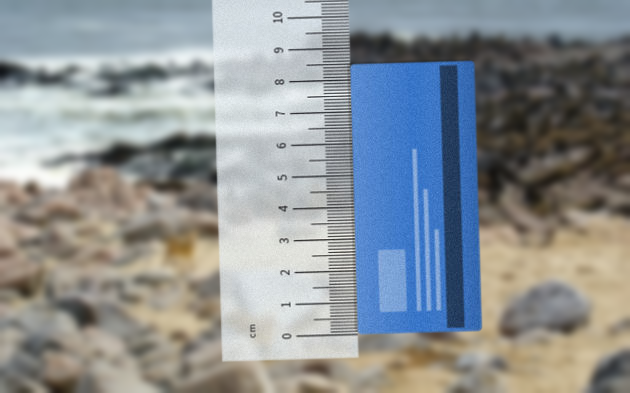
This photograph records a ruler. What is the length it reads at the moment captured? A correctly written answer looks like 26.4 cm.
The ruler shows 8.5 cm
